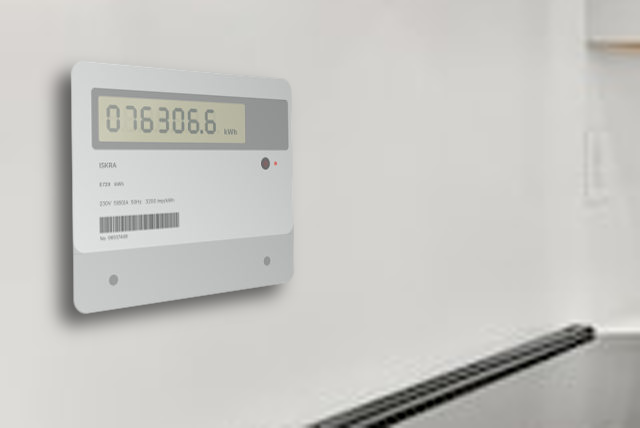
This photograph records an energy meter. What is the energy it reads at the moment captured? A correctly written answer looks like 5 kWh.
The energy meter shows 76306.6 kWh
